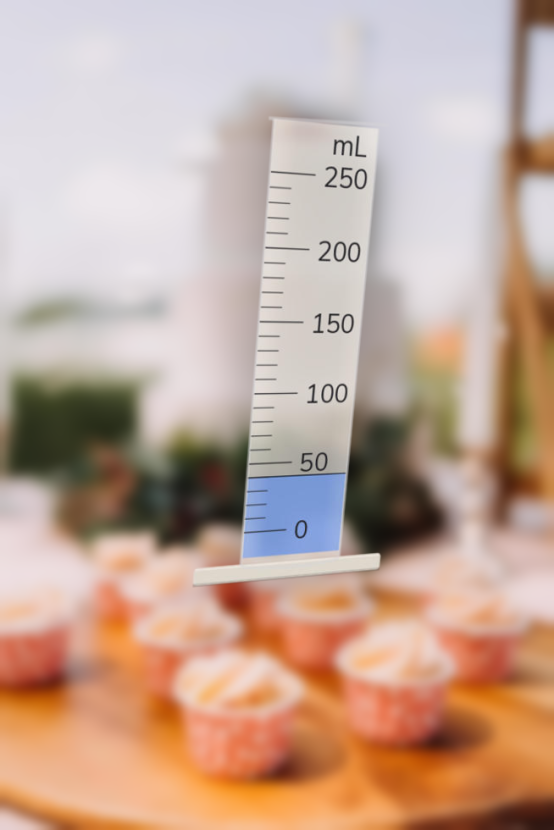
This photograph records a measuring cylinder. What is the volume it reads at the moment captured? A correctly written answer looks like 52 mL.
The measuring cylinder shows 40 mL
